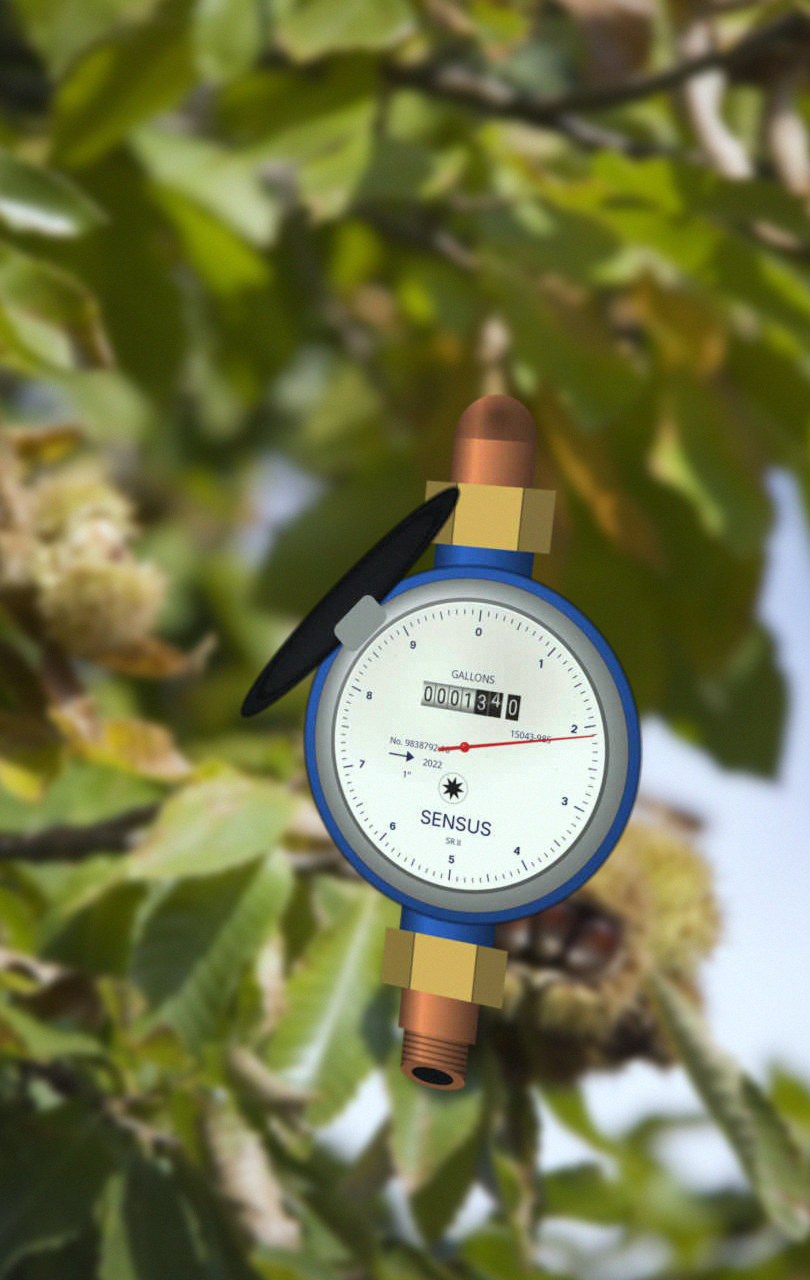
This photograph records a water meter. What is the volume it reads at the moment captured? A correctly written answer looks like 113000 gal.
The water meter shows 1342.1 gal
